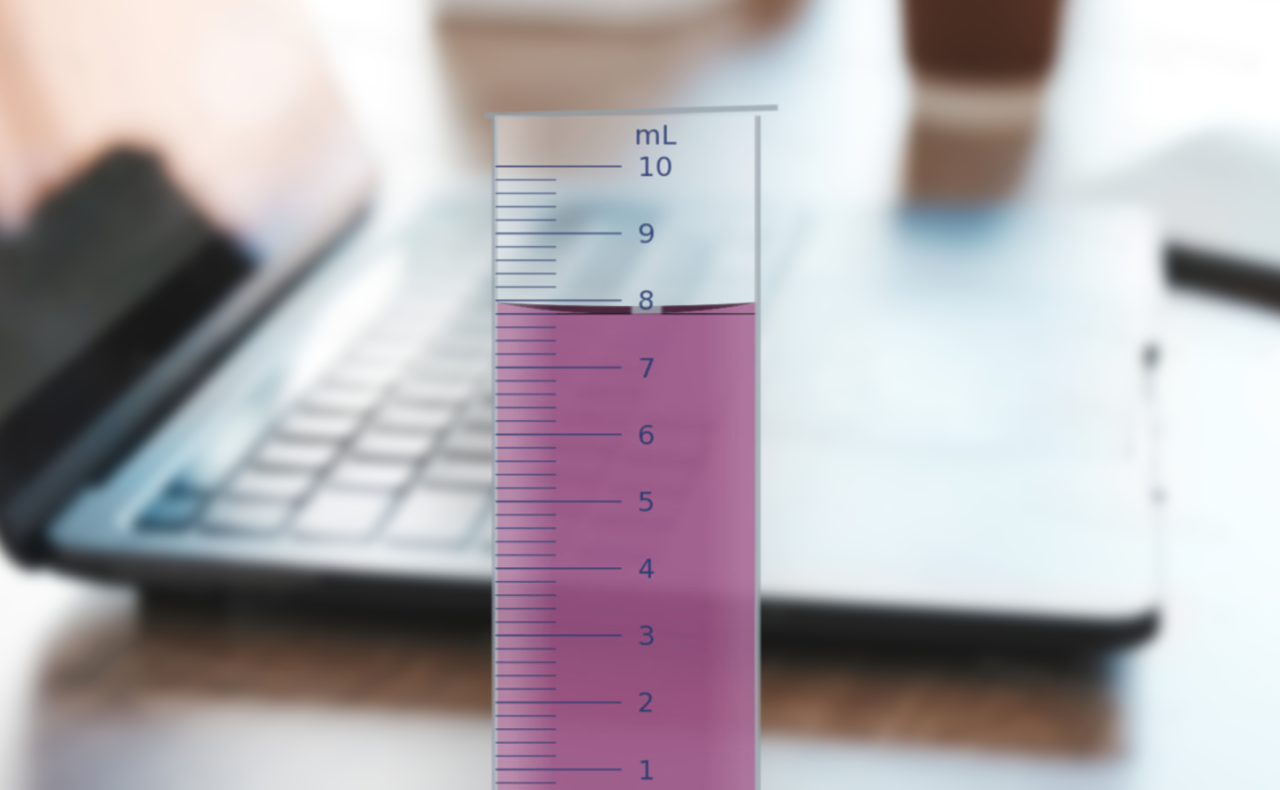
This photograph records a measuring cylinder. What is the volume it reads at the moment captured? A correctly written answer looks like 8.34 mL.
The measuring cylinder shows 7.8 mL
